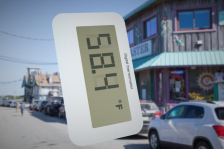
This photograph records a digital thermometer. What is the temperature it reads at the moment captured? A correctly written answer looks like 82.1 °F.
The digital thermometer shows 58.4 °F
